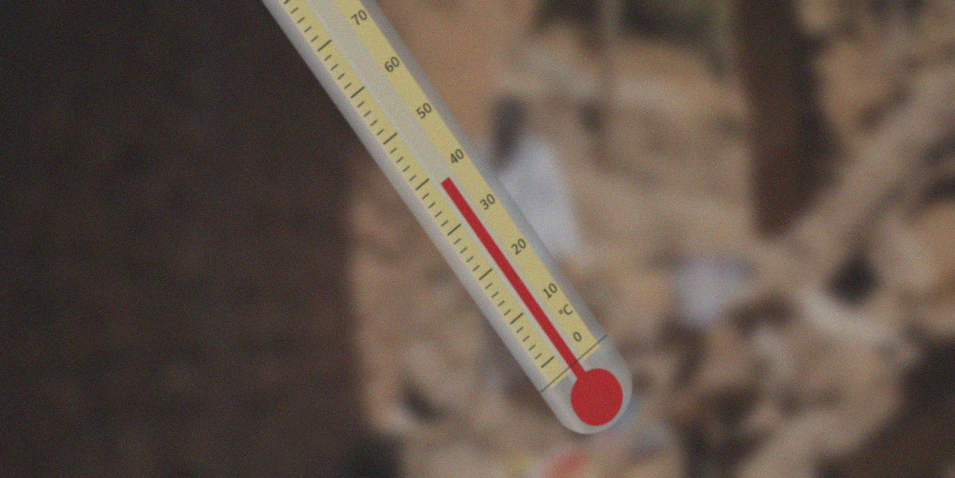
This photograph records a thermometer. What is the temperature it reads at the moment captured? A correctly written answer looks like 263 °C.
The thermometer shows 38 °C
